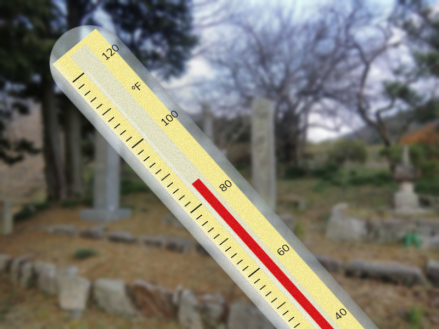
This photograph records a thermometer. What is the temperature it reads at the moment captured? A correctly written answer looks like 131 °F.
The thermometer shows 85 °F
